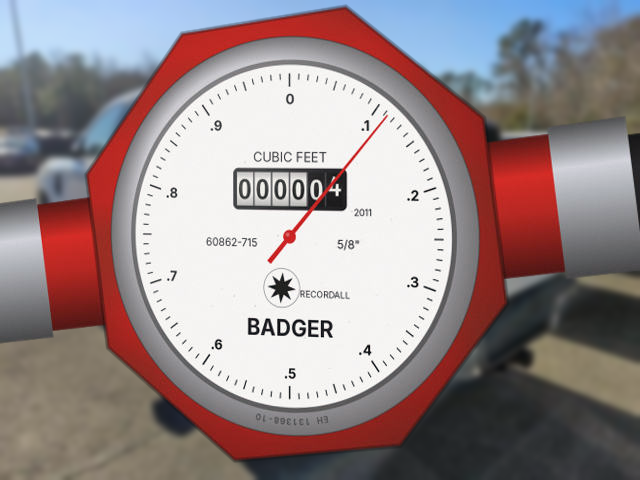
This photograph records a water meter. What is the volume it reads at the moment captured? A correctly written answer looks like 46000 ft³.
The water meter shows 4.11 ft³
